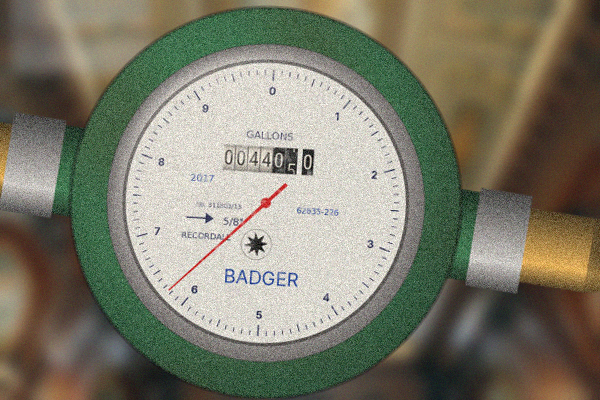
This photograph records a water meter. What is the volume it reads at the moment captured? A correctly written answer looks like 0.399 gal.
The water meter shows 44046.2 gal
